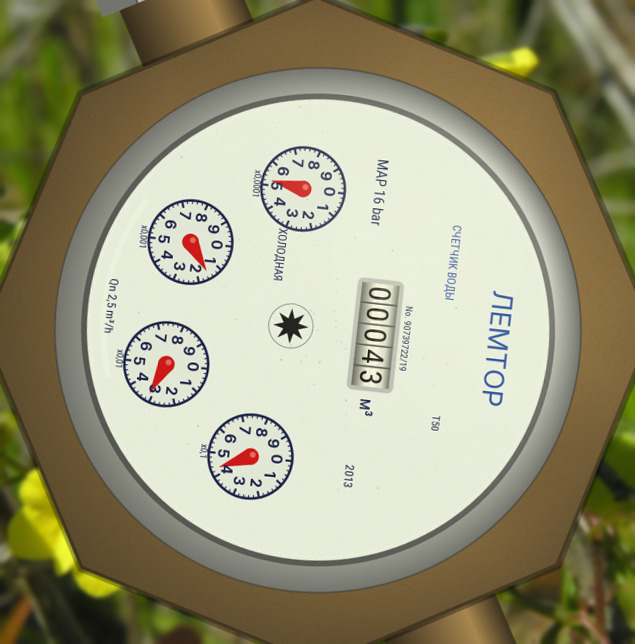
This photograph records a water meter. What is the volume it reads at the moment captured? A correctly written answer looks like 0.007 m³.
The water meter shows 43.4315 m³
